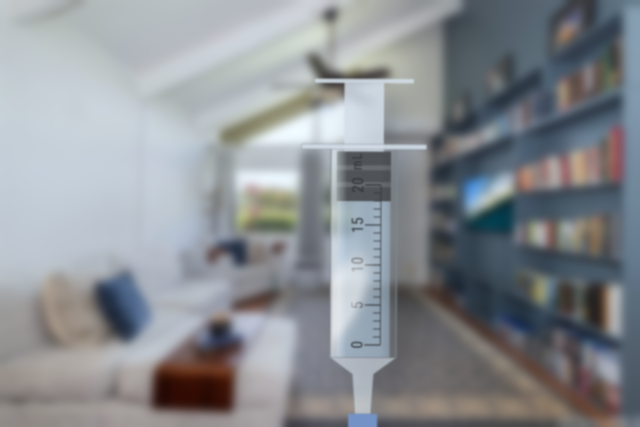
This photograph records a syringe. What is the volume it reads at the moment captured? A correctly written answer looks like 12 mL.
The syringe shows 18 mL
